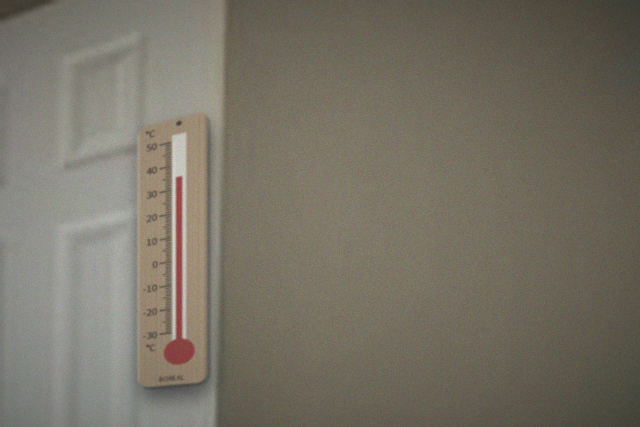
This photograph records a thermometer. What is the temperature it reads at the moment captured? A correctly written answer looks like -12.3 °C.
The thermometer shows 35 °C
